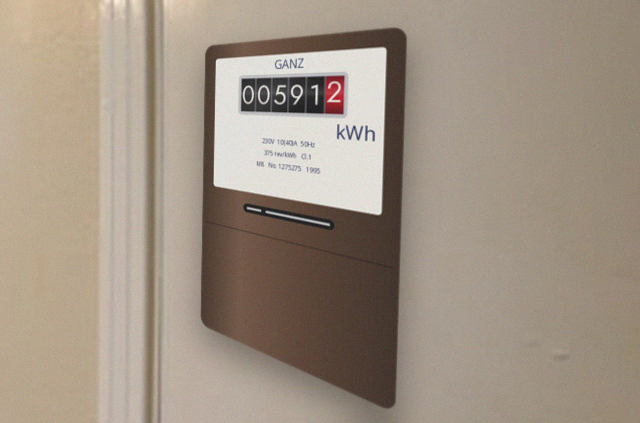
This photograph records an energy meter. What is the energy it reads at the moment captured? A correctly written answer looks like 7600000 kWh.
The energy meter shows 591.2 kWh
